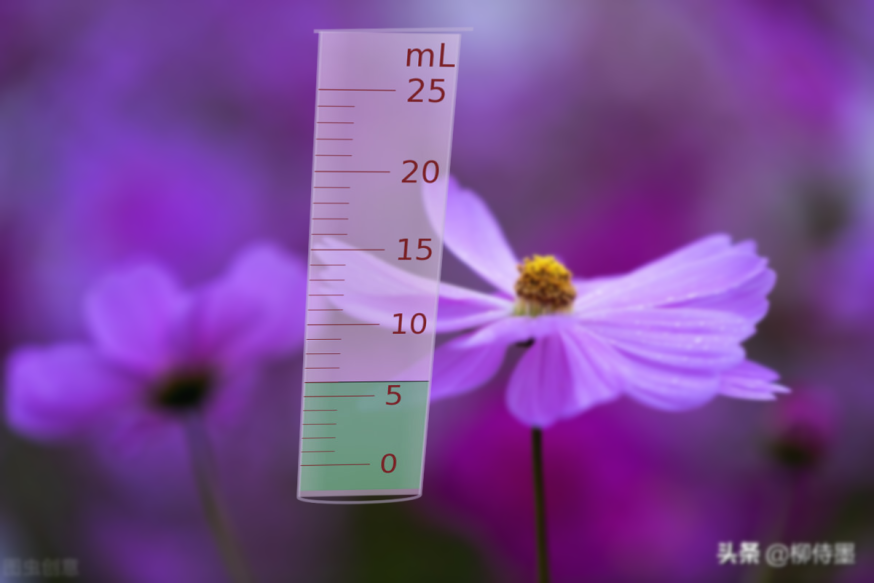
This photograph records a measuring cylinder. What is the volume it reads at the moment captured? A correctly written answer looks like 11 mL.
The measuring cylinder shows 6 mL
